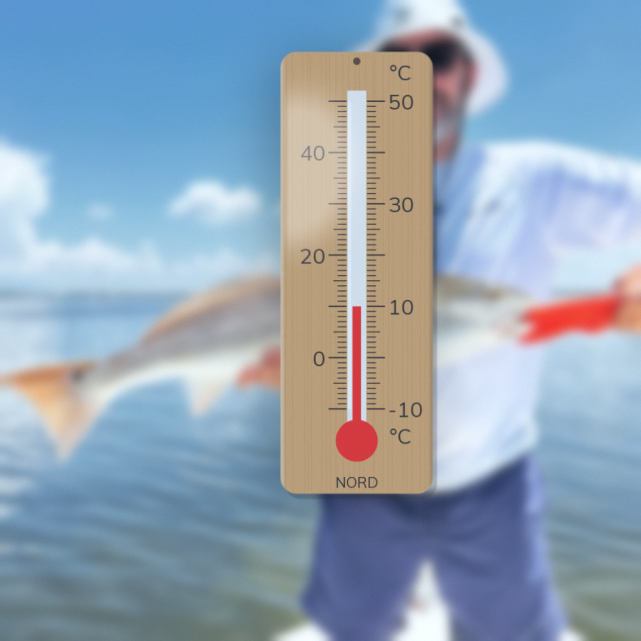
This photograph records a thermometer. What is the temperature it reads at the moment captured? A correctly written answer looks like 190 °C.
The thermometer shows 10 °C
